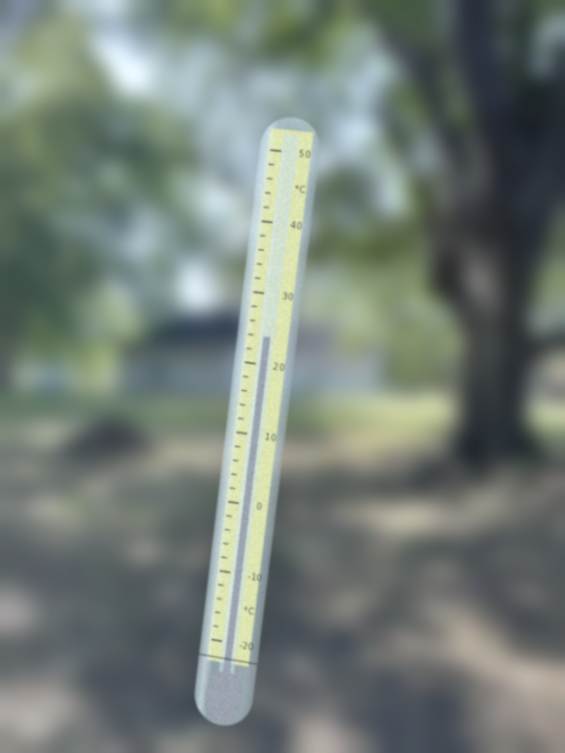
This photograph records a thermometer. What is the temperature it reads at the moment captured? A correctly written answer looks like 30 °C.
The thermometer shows 24 °C
